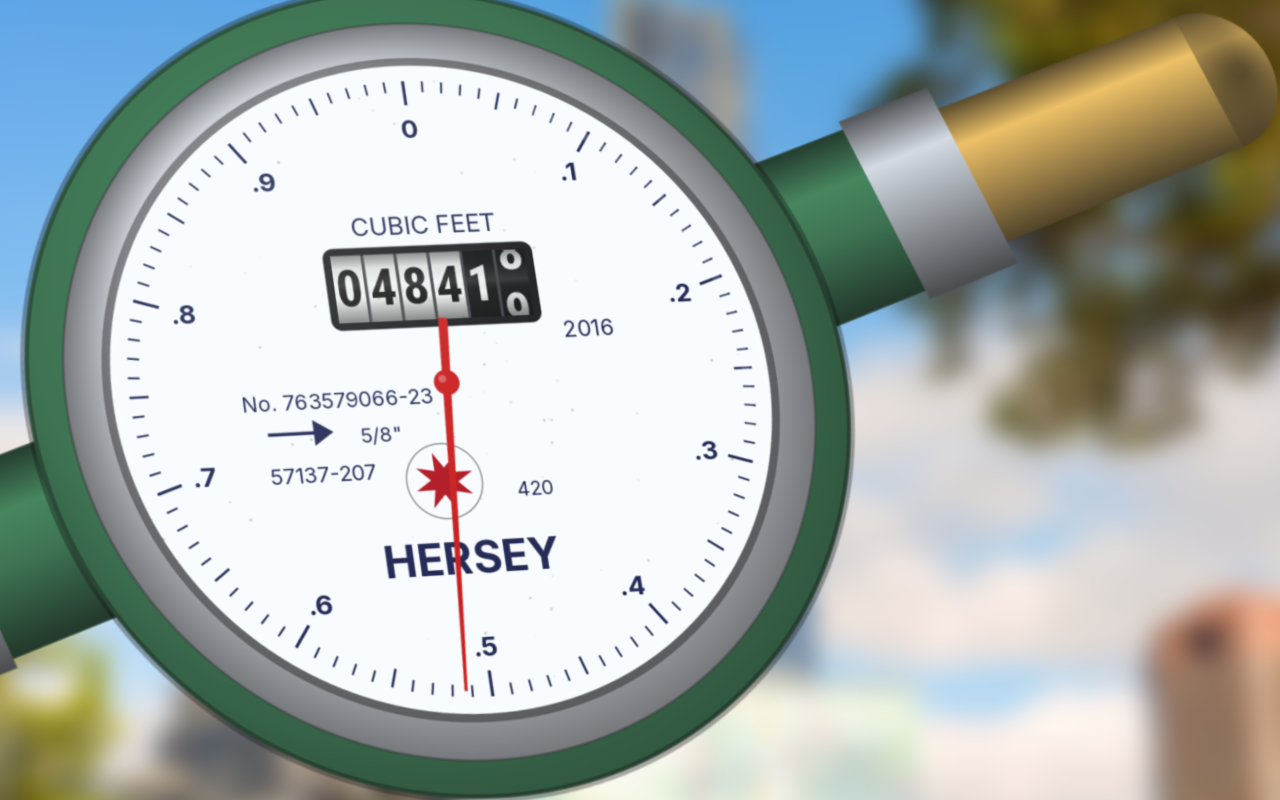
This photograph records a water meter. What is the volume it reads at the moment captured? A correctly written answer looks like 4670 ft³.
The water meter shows 48418.51 ft³
